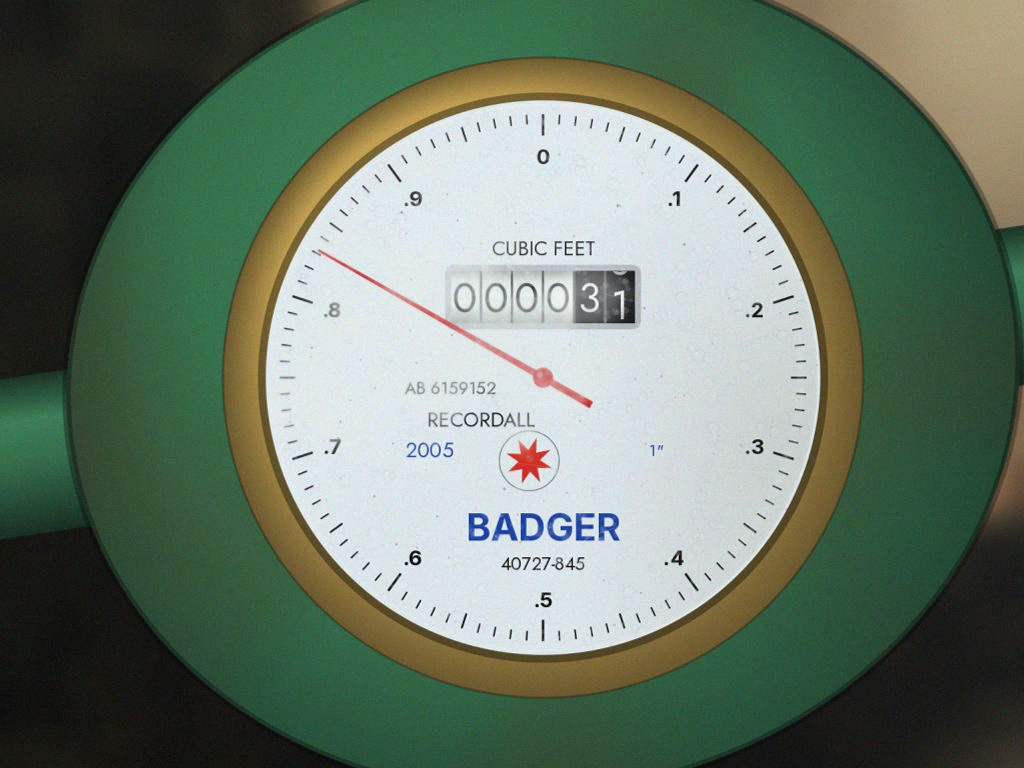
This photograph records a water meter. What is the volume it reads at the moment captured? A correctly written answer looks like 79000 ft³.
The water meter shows 30.83 ft³
